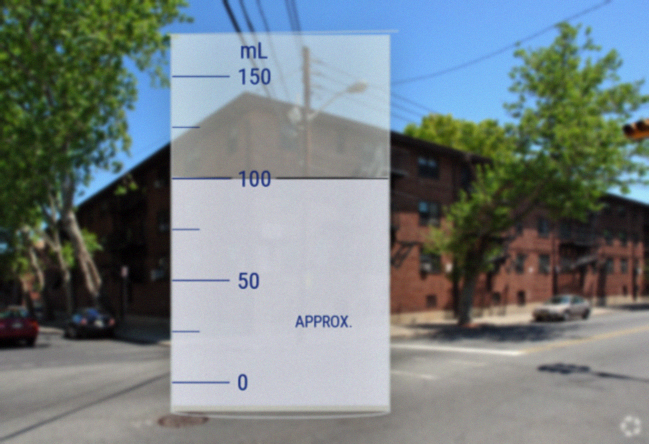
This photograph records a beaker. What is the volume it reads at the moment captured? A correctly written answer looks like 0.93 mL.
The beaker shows 100 mL
